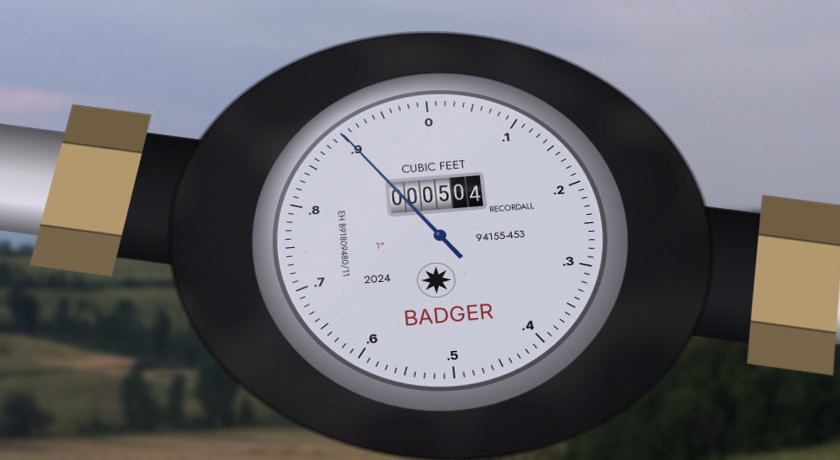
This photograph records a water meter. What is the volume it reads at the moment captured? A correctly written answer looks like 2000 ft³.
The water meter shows 503.90 ft³
